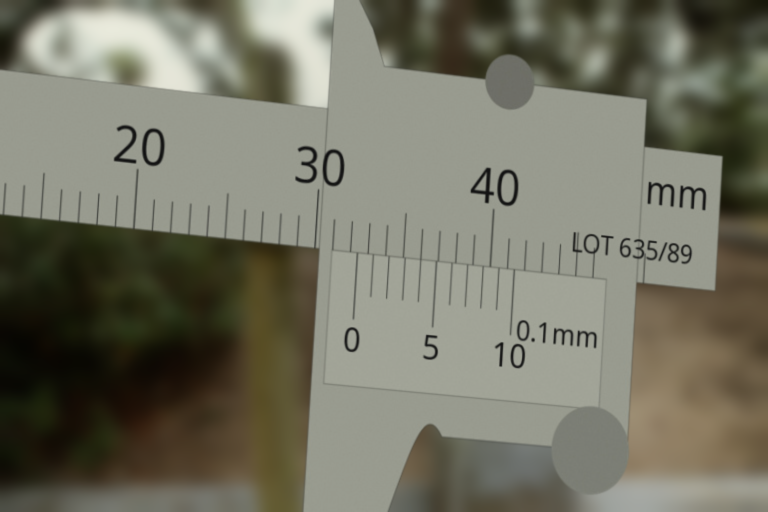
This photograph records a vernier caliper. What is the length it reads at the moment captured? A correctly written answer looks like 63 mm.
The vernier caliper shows 32.4 mm
